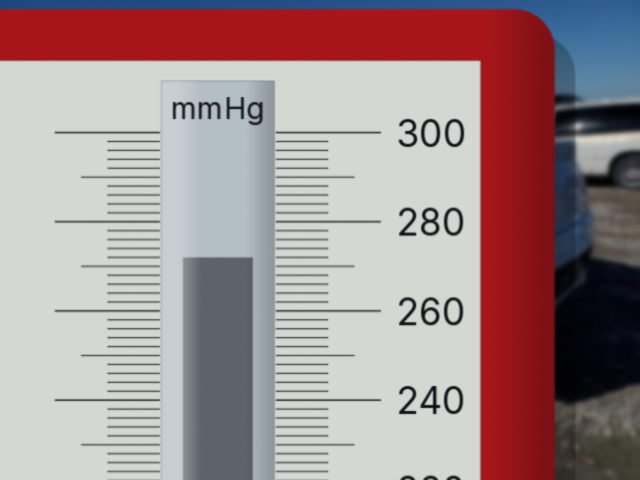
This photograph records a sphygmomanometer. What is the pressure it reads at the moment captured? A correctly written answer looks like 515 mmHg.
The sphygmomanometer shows 272 mmHg
